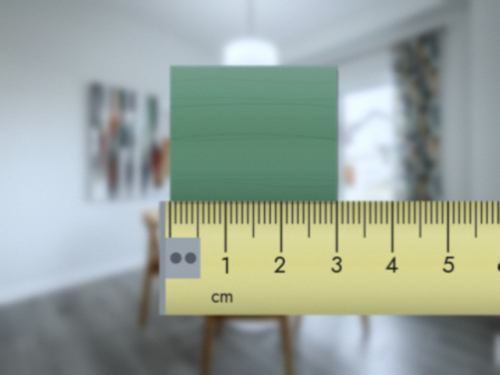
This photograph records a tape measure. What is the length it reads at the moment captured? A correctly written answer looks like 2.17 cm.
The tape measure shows 3 cm
